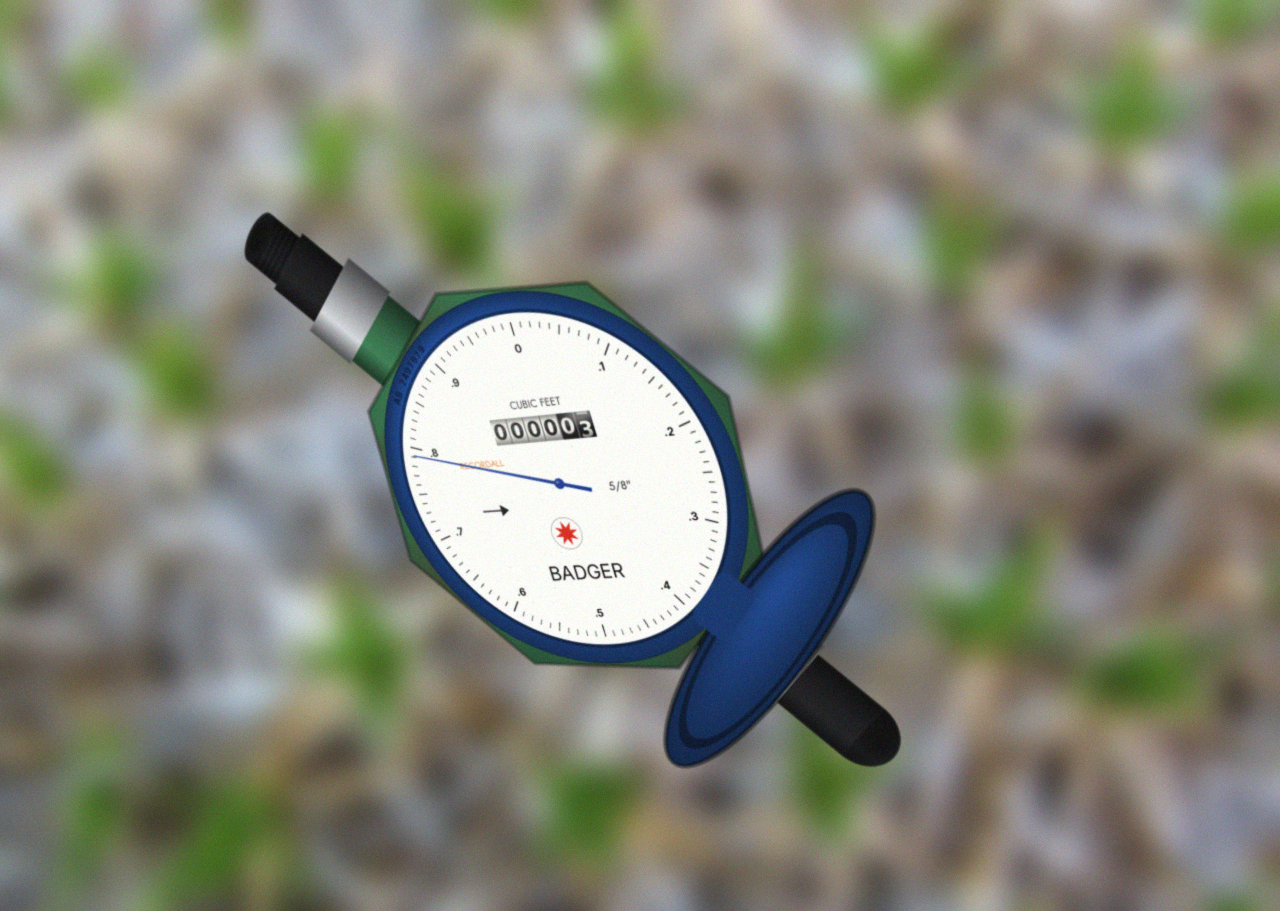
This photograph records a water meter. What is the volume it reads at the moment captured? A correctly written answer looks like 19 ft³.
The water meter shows 2.79 ft³
